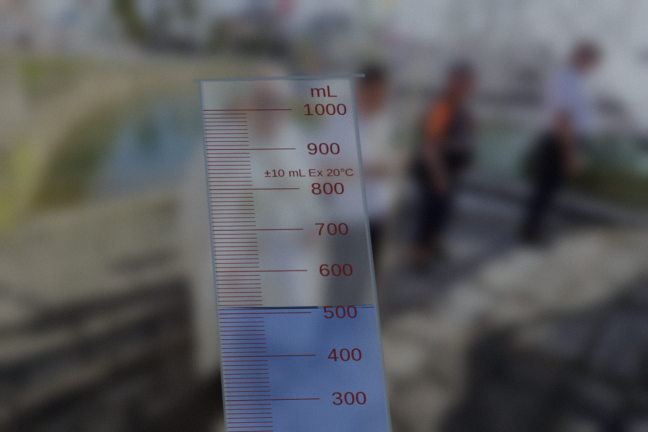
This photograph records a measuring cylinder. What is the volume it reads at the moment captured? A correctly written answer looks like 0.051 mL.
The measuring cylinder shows 510 mL
